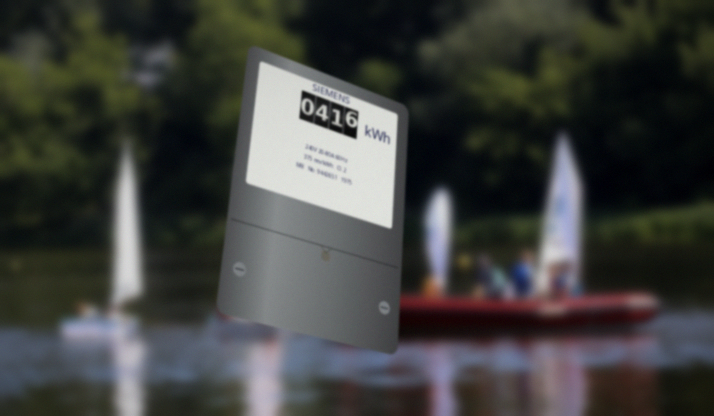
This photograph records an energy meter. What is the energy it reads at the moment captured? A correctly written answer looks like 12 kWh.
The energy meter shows 416 kWh
